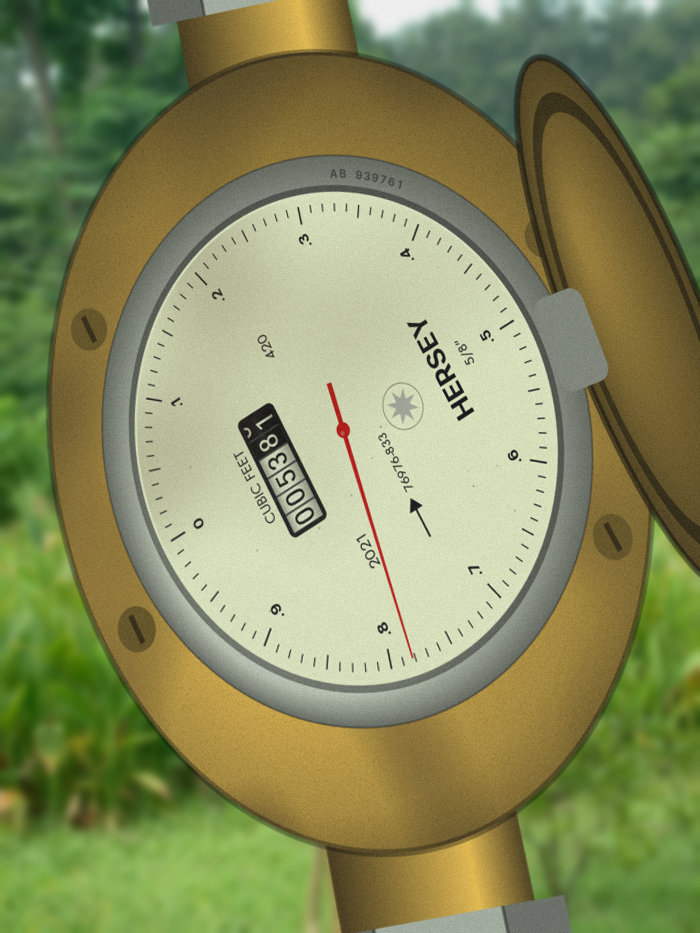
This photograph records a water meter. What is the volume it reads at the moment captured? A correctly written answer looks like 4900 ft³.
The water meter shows 5380.78 ft³
